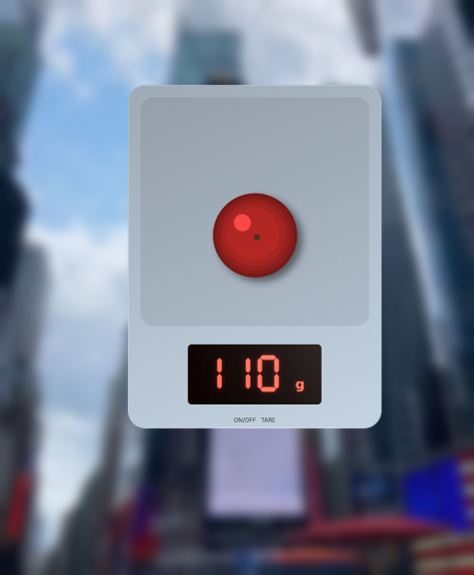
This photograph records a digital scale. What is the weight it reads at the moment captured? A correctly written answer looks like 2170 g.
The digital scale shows 110 g
